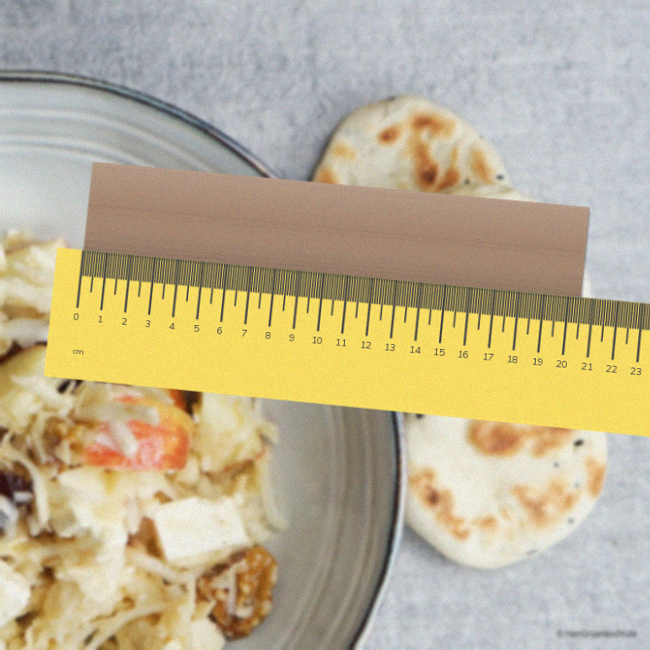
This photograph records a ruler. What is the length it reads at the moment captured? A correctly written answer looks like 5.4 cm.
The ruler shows 20.5 cm
